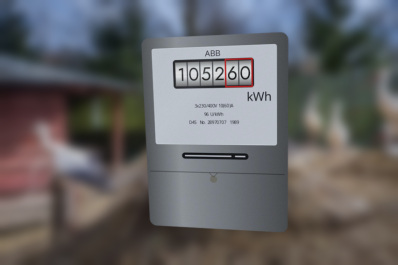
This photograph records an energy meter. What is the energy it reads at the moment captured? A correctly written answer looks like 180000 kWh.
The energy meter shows 1052.60 kWh
